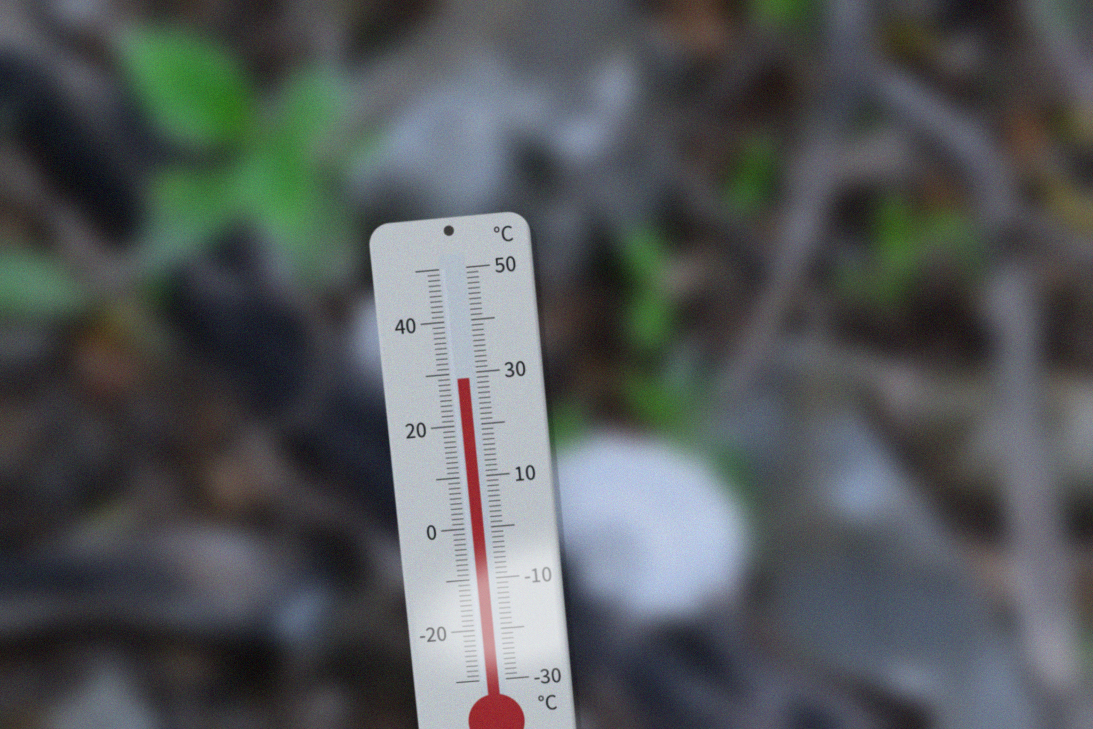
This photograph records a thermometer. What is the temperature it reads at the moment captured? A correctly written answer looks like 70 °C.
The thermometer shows 29 °C
